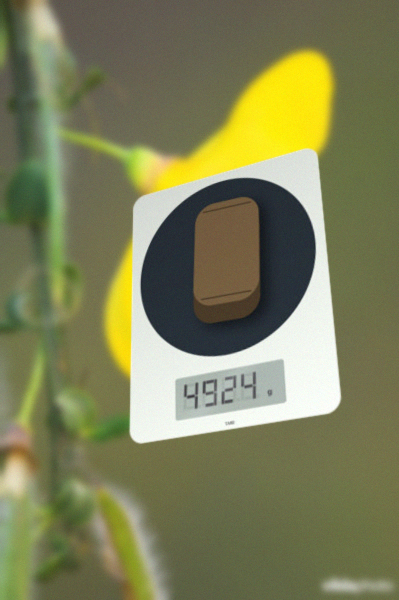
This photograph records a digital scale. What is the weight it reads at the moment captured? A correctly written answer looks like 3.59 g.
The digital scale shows 4924 g
